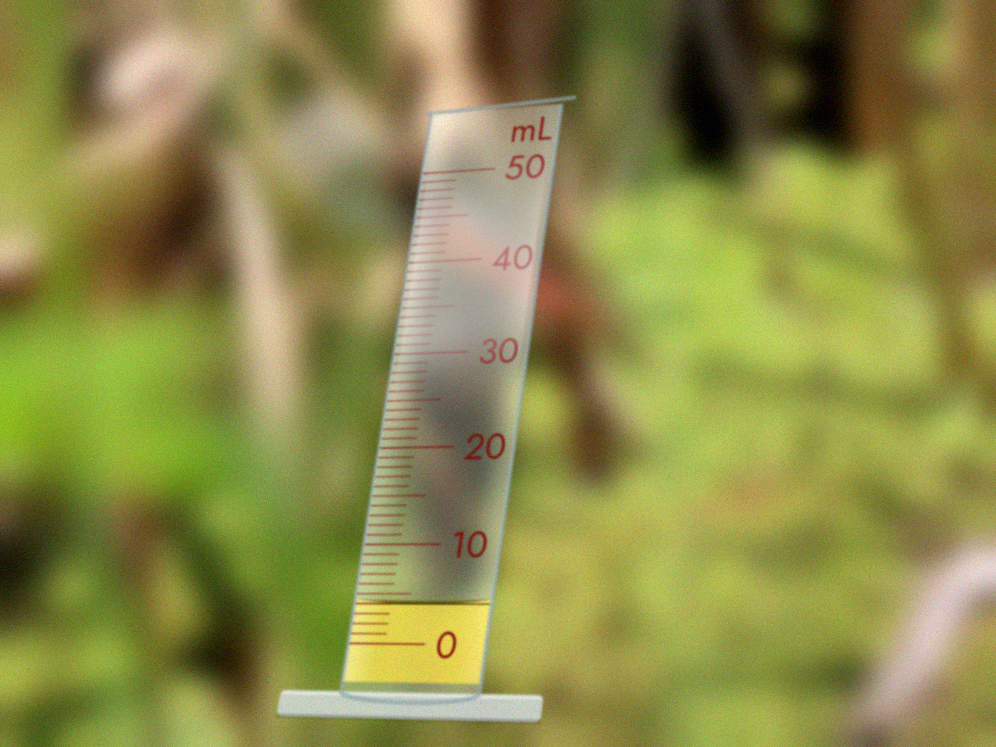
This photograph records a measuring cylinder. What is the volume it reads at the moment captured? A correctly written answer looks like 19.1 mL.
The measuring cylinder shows 4 mL
